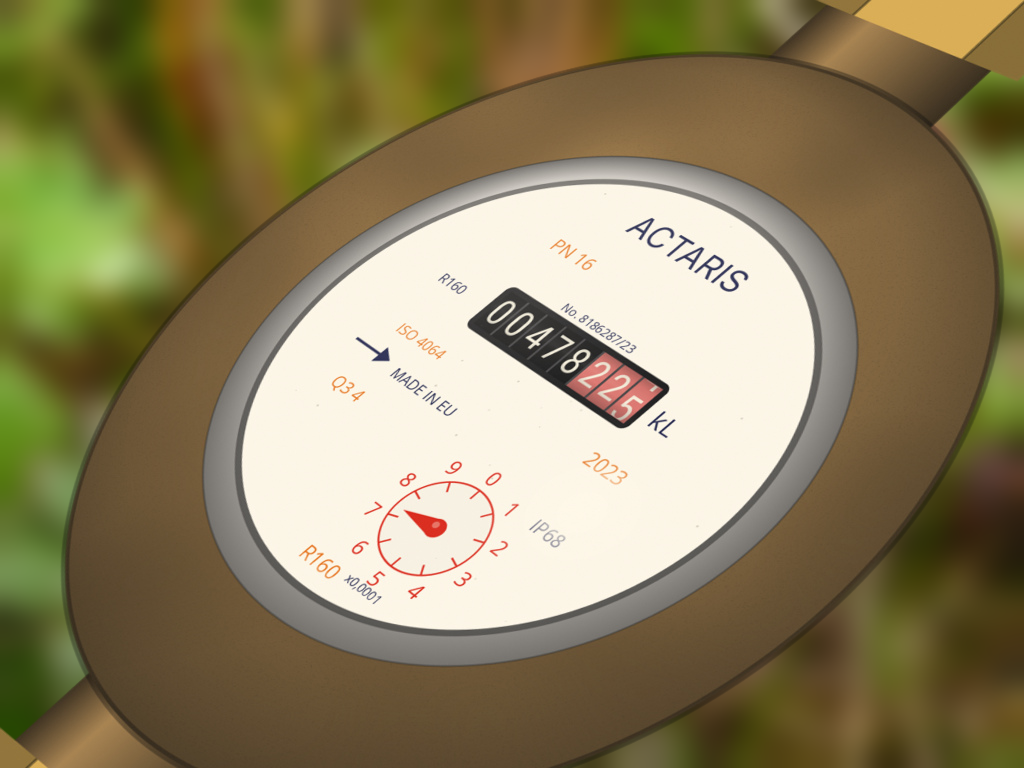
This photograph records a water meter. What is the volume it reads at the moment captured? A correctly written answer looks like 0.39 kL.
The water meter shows 478.2247 kL
